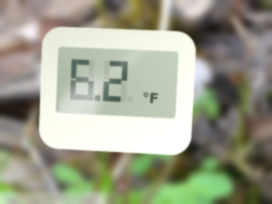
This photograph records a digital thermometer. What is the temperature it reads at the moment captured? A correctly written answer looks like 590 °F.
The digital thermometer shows 6.2 °F
